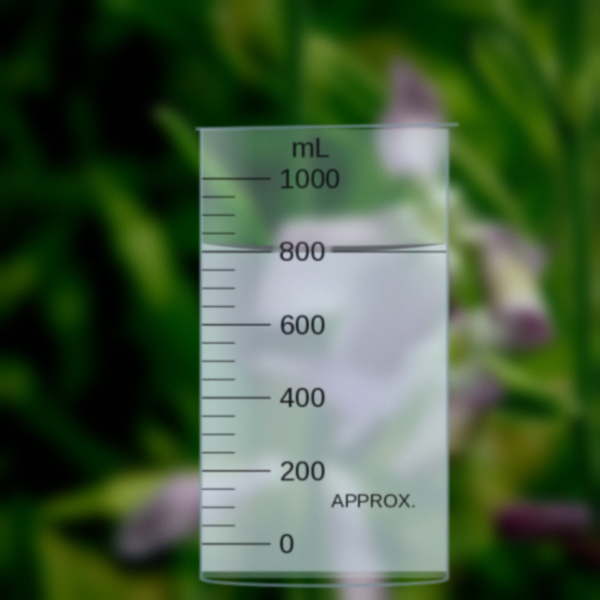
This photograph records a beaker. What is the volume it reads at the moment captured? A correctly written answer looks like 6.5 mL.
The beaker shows 800 mL
